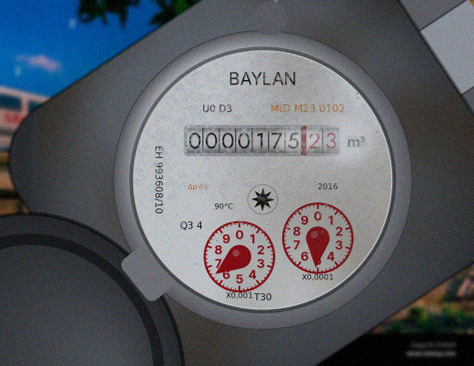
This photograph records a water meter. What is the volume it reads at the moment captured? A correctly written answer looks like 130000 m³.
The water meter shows 175.2365 m³
